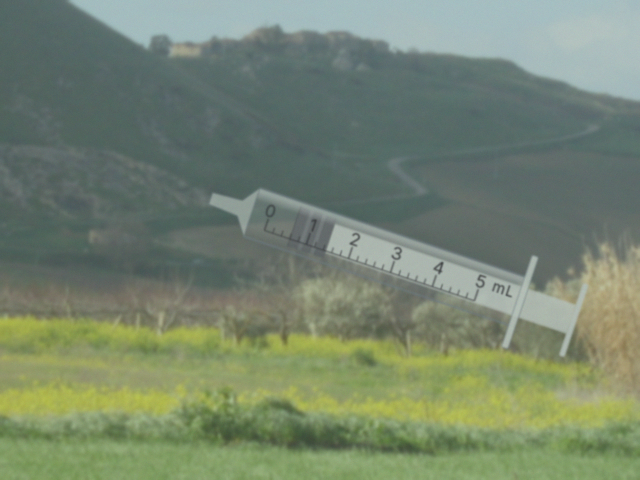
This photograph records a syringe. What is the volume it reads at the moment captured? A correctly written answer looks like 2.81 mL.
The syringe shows 0.6 mL
